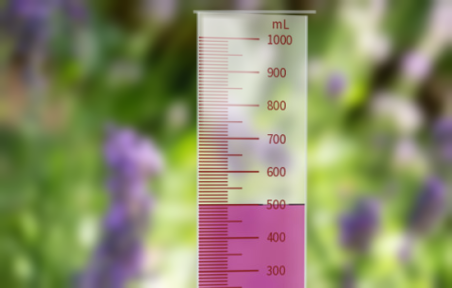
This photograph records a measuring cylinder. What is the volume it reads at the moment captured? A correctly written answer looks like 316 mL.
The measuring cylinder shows 500 mL
